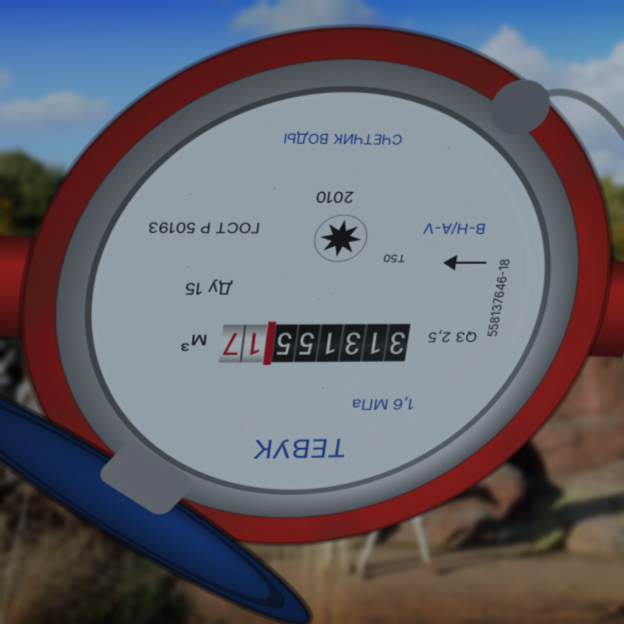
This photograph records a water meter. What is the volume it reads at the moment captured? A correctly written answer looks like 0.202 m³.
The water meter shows 313155.17 m³
